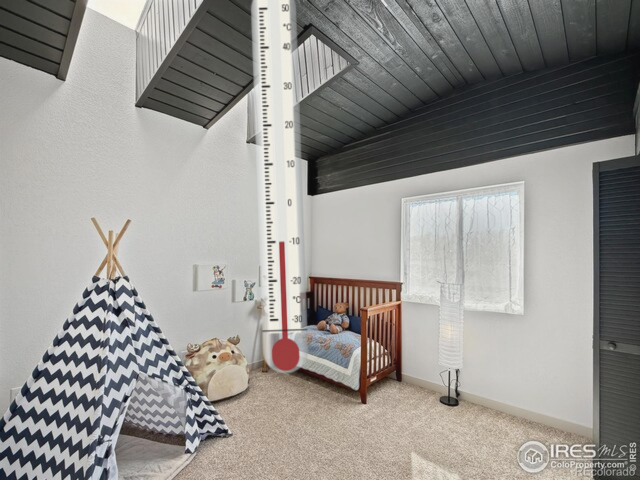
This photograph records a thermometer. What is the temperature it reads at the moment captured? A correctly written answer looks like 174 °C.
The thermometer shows -10 °C
